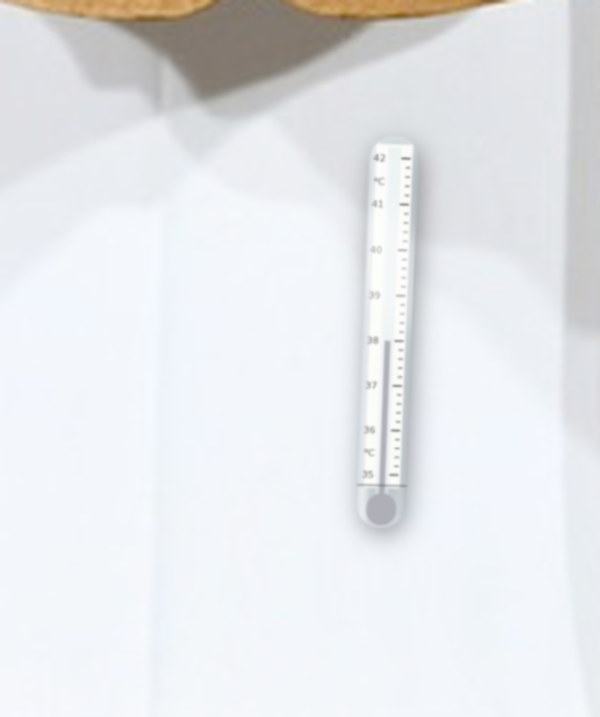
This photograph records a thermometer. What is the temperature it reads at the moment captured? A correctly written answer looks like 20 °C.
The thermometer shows 38 °C
